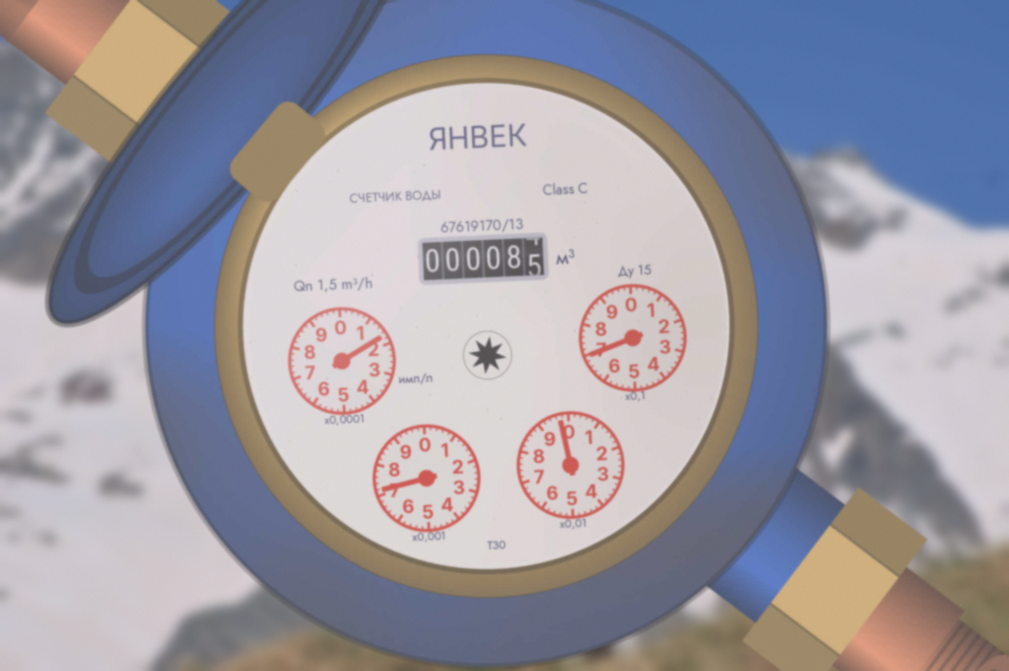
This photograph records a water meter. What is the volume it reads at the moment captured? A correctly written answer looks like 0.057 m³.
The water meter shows 84.6971 m³
